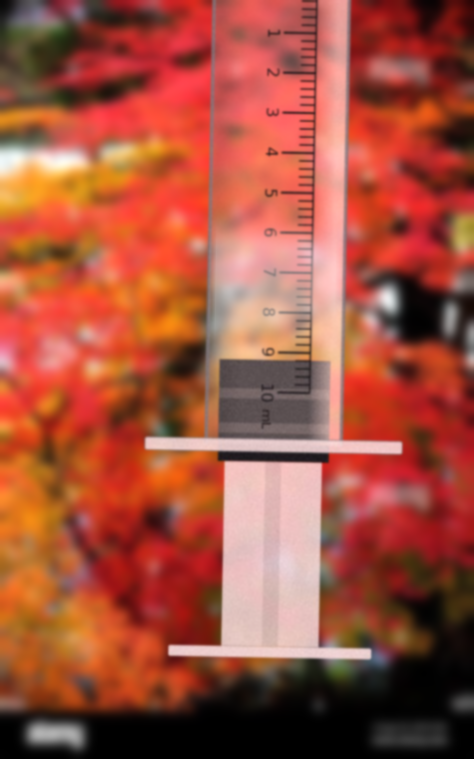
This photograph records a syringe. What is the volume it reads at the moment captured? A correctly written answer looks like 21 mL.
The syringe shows 9.2 mL
